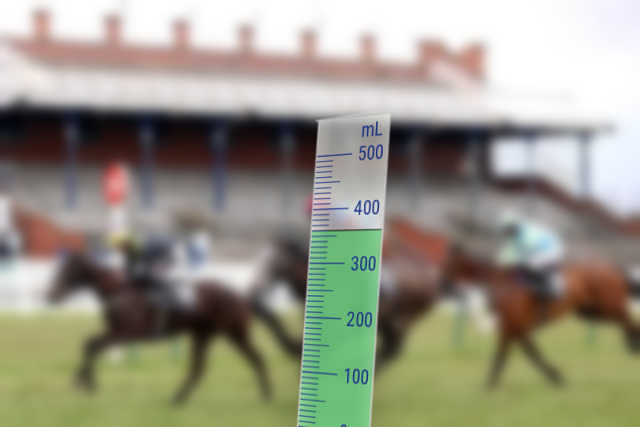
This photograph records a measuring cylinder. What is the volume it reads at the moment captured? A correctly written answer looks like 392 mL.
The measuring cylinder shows 360 mL
